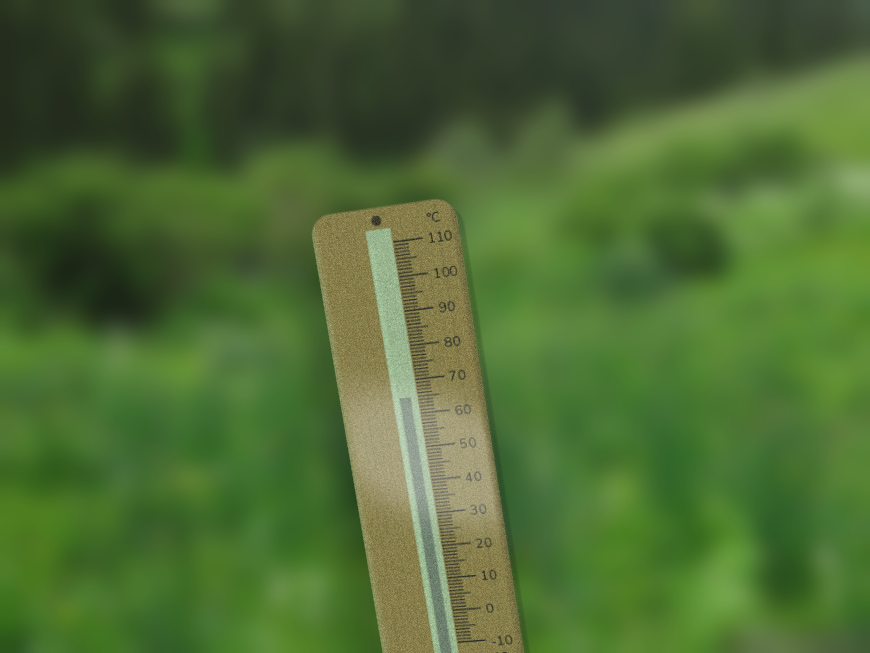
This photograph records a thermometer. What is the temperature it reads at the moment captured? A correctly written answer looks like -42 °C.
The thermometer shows 65 °C
